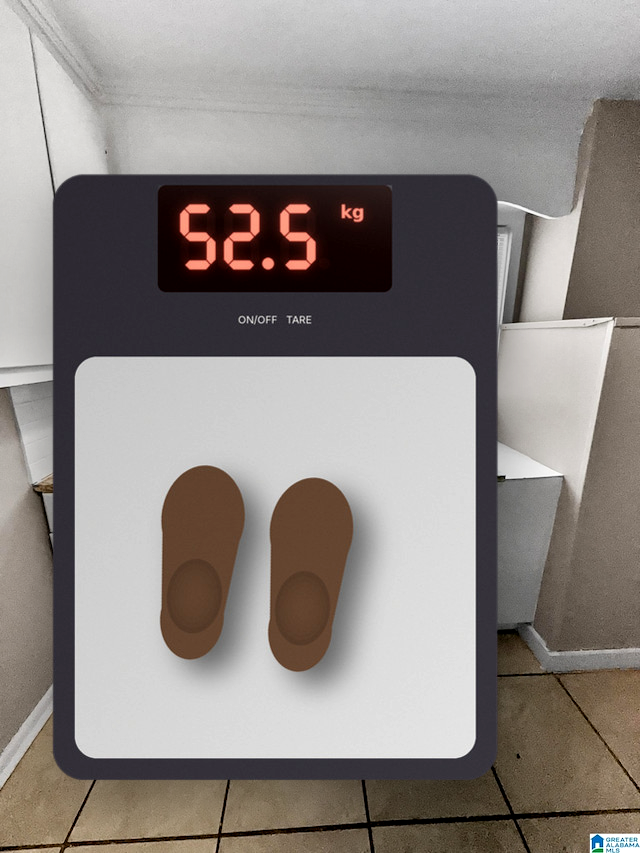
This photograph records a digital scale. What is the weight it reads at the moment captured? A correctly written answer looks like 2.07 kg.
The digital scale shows 52.5 kg
